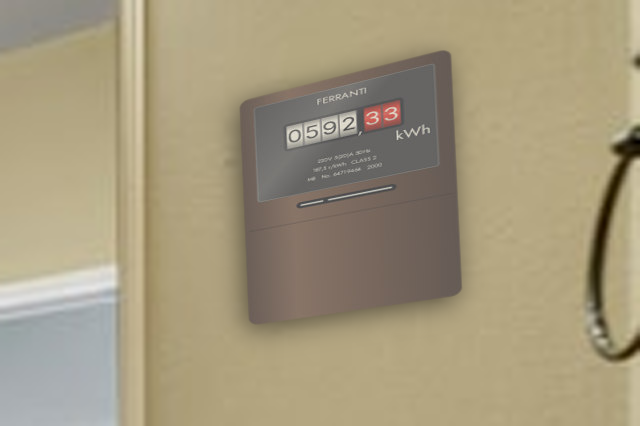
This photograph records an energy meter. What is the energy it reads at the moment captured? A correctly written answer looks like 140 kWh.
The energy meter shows 592.33 kWh
